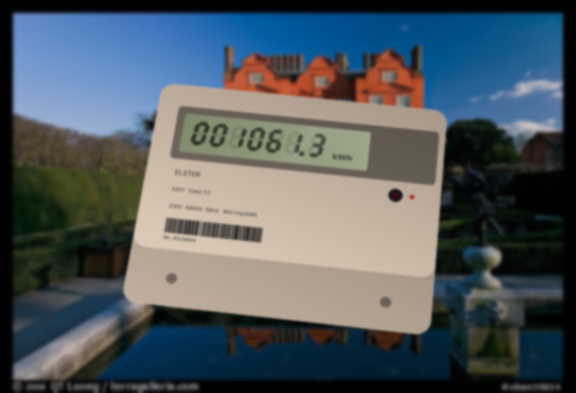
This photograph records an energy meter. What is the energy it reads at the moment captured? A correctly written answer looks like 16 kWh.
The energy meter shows 1061.3 kWh
